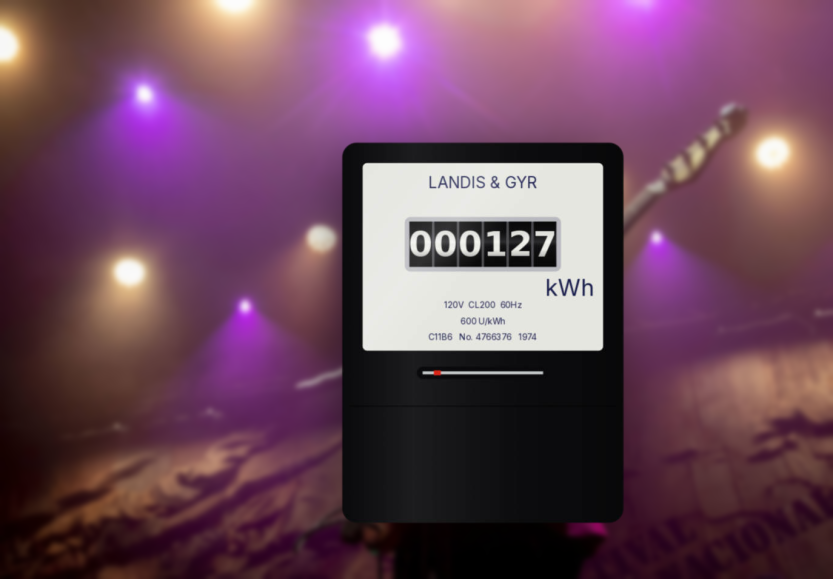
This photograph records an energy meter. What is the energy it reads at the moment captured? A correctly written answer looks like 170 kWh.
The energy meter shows 127 kWh
